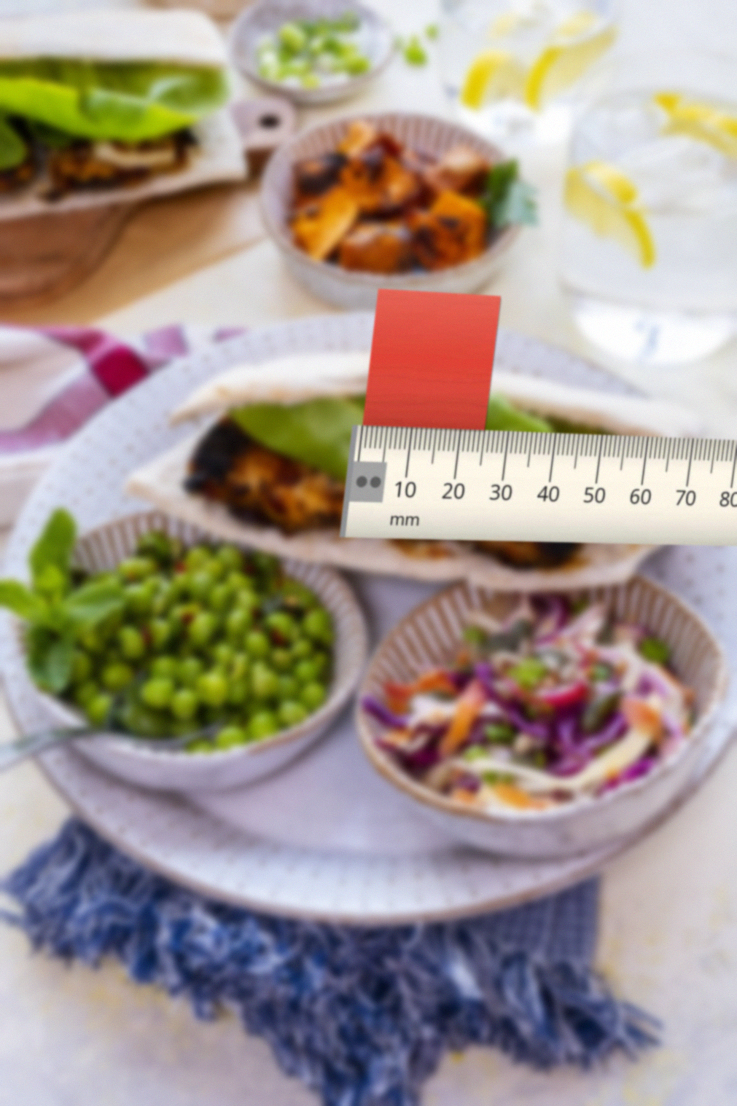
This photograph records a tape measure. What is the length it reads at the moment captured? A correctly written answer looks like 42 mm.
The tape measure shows 25 mm
